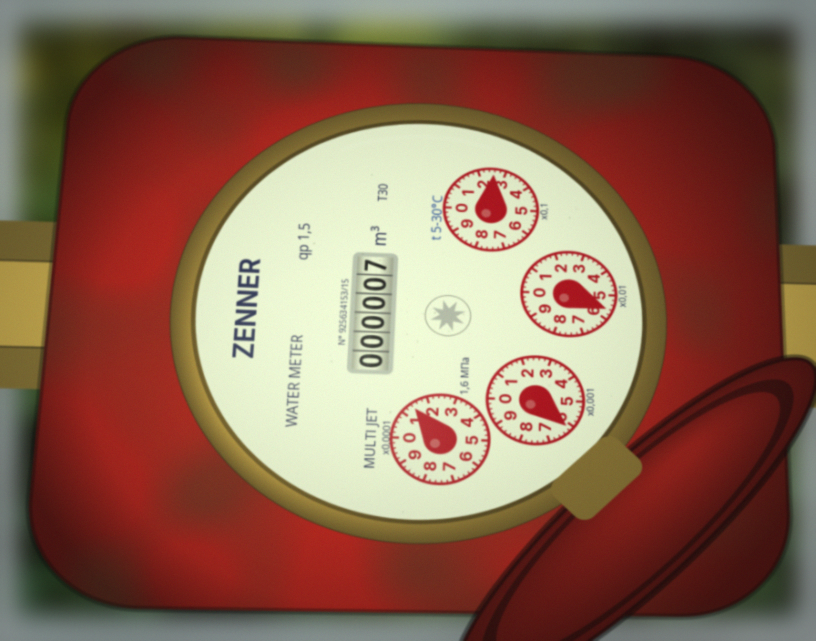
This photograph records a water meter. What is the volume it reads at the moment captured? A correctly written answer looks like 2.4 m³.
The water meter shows 7.2561 m³
